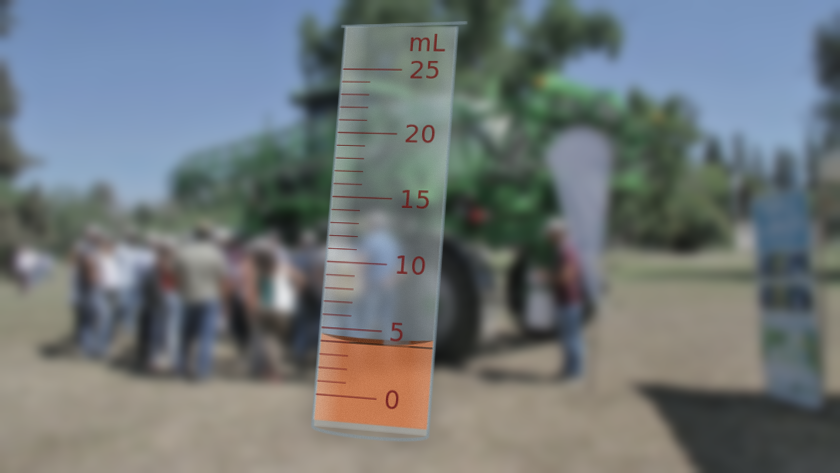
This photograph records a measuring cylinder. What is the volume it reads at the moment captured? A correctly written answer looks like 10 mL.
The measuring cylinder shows 4 mL
